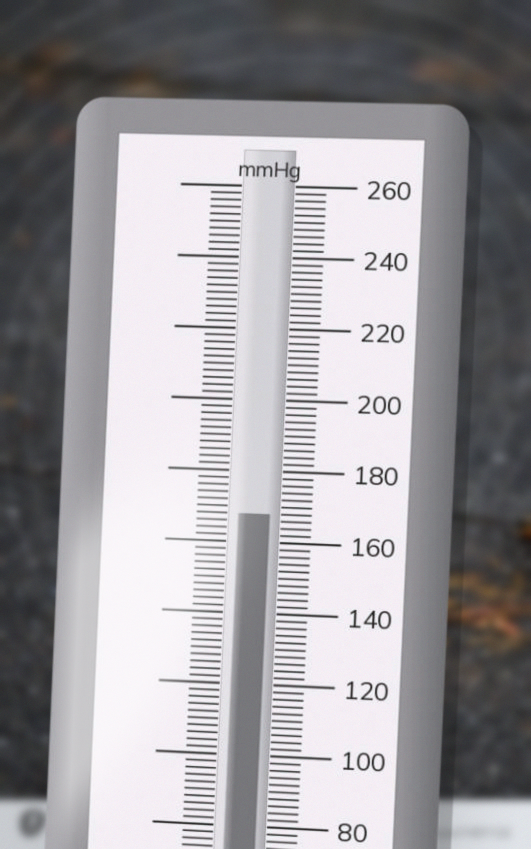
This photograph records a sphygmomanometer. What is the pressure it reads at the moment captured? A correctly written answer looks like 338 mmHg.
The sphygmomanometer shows 168 mmHg
